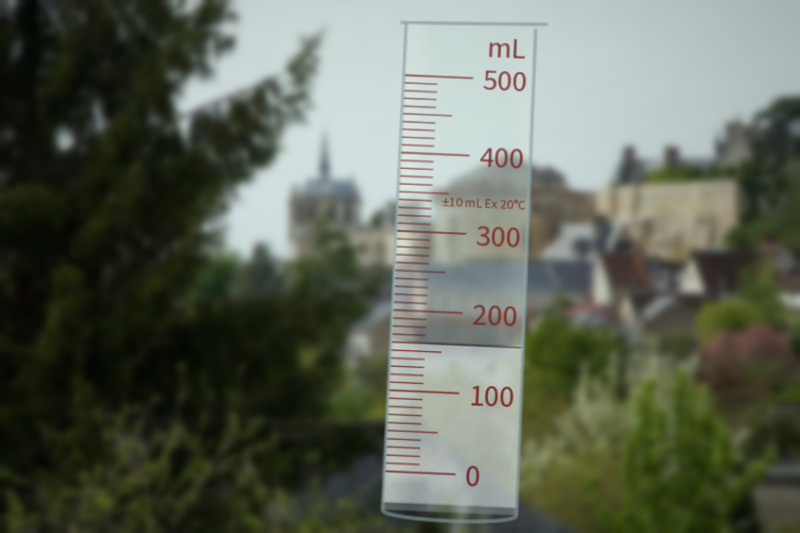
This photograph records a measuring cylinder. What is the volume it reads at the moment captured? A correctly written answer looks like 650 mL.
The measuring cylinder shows 160 mL
